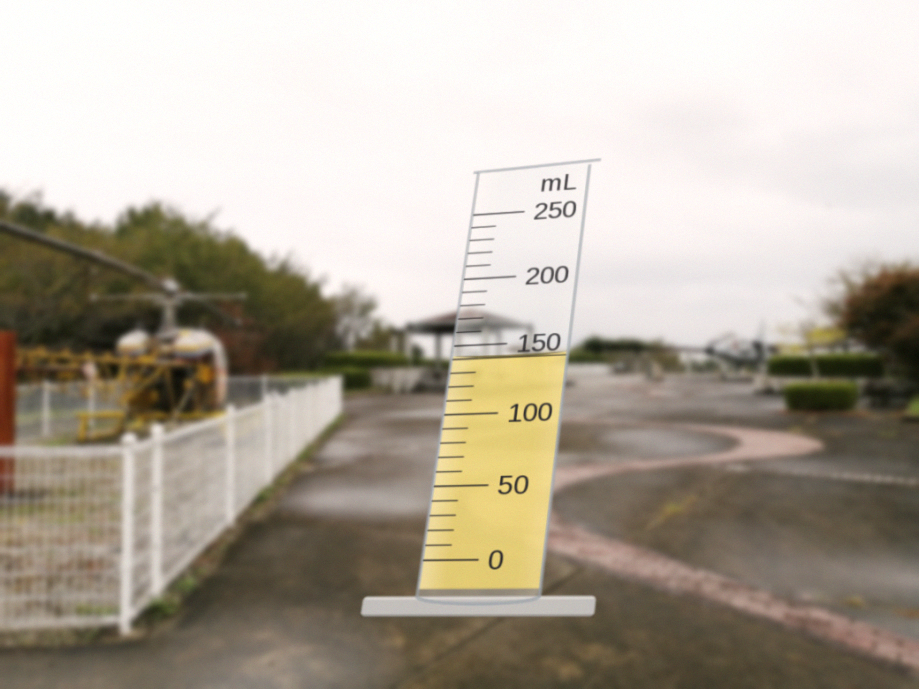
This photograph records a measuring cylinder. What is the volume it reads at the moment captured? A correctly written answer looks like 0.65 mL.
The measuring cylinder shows 140 mL
